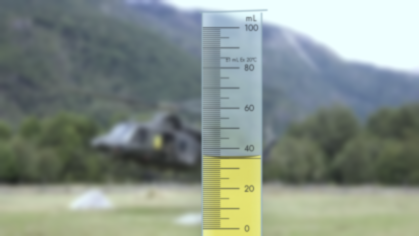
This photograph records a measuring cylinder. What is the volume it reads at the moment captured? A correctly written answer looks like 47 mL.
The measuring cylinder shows 35 mL
